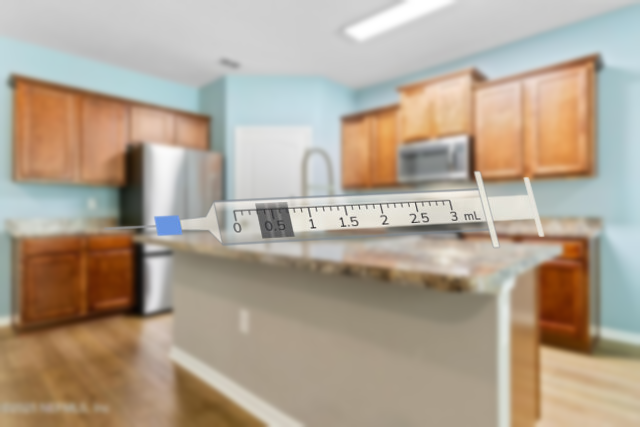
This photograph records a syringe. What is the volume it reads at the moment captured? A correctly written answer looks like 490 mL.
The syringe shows 0.3 mL
